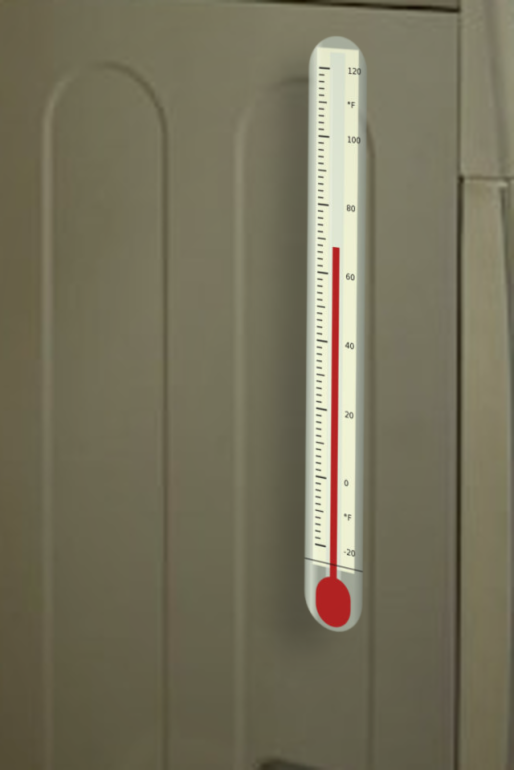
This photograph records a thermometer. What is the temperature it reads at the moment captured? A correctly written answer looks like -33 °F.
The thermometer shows 68 °F
